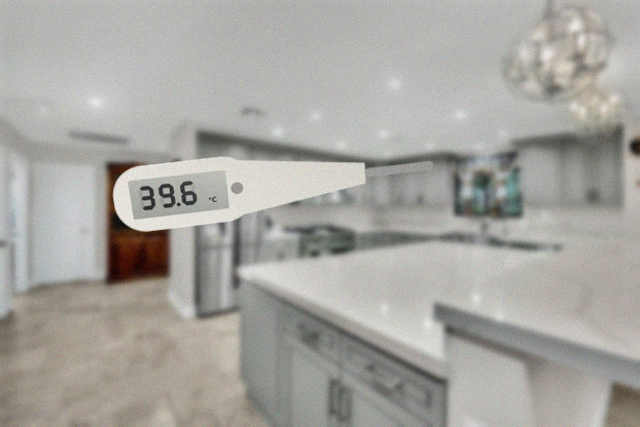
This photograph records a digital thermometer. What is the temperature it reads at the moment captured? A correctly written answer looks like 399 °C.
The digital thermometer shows 39.6 °C
